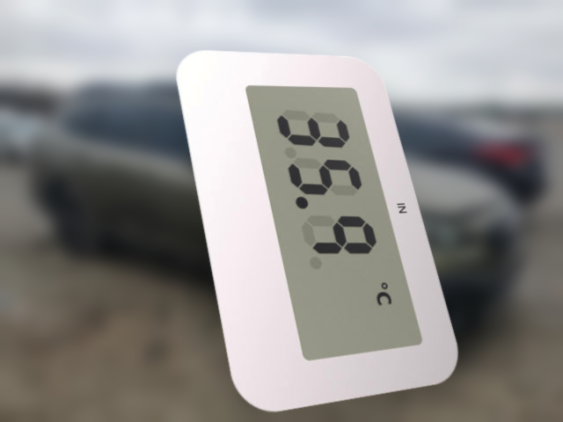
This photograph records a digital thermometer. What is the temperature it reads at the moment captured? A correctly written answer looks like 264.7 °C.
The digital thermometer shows 35.9 °C
